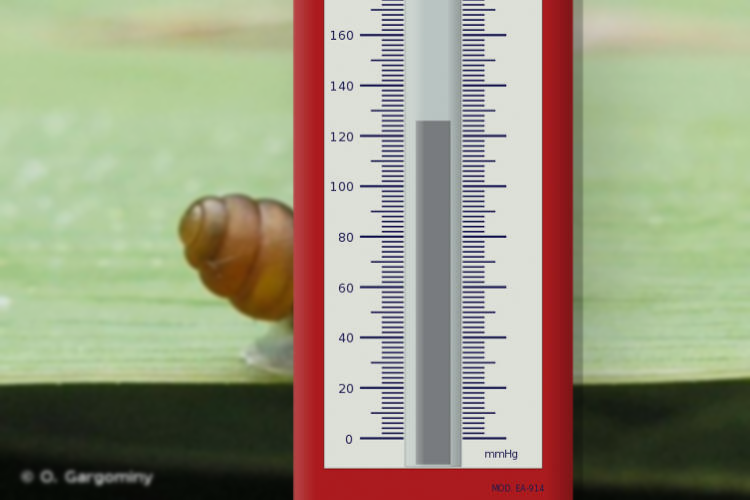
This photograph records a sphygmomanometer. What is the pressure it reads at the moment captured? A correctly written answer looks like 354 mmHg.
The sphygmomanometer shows 126 mmHg
